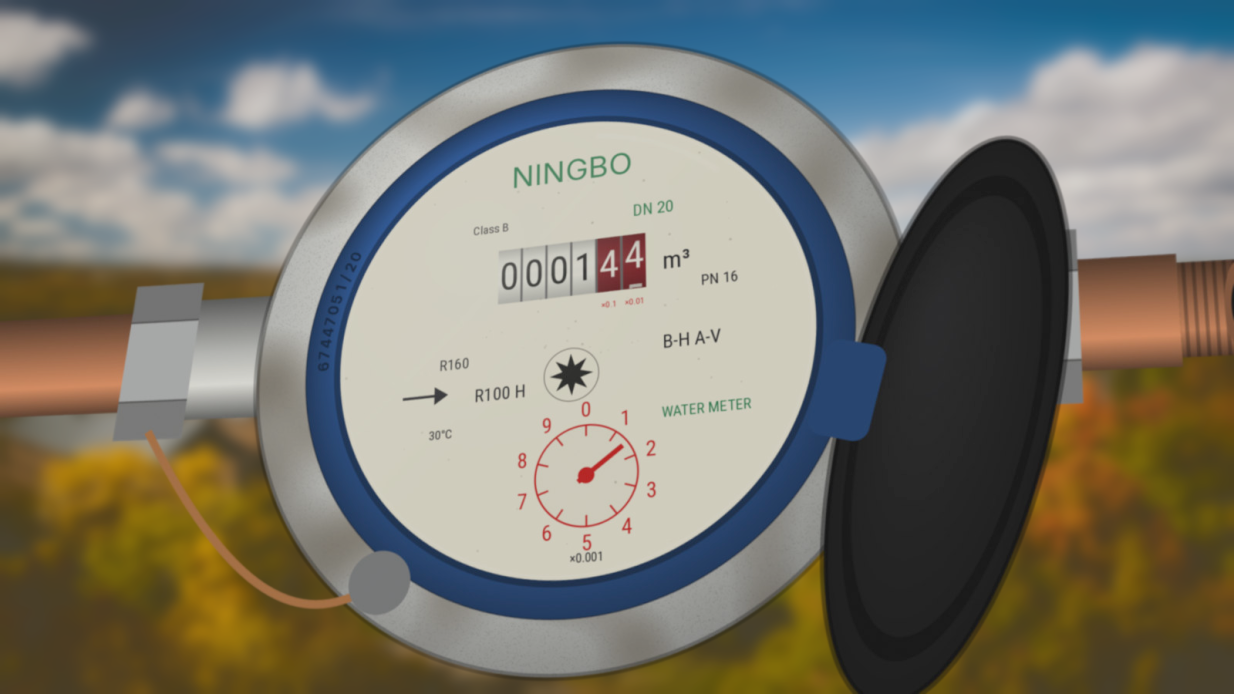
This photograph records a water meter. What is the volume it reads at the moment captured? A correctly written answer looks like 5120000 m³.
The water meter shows 1.441 m³
